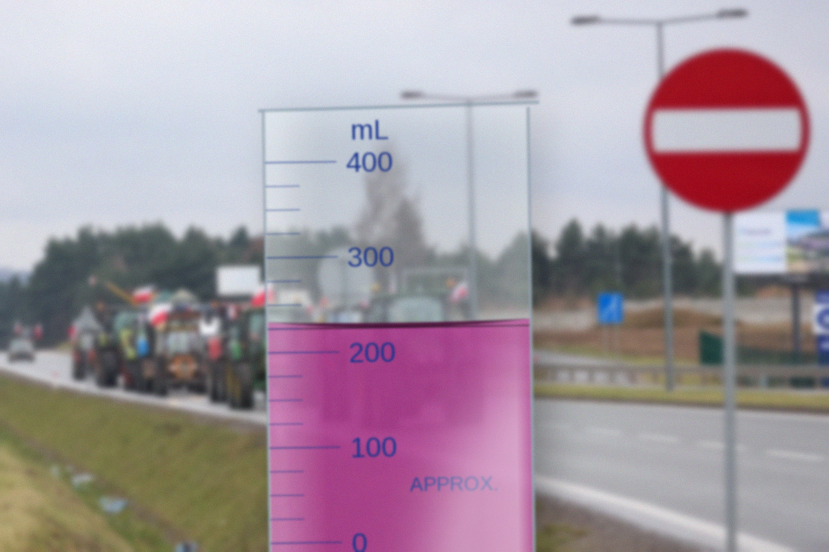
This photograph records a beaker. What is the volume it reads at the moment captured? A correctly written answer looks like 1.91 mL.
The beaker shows 225 mL
